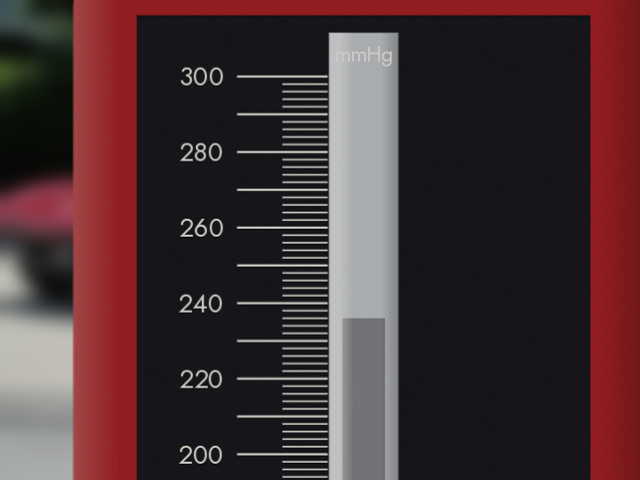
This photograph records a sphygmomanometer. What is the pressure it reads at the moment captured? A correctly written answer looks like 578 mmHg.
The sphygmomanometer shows 236 mmHg
